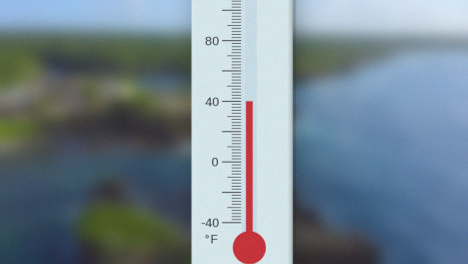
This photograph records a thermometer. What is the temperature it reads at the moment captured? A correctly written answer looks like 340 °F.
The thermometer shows 40 °F
